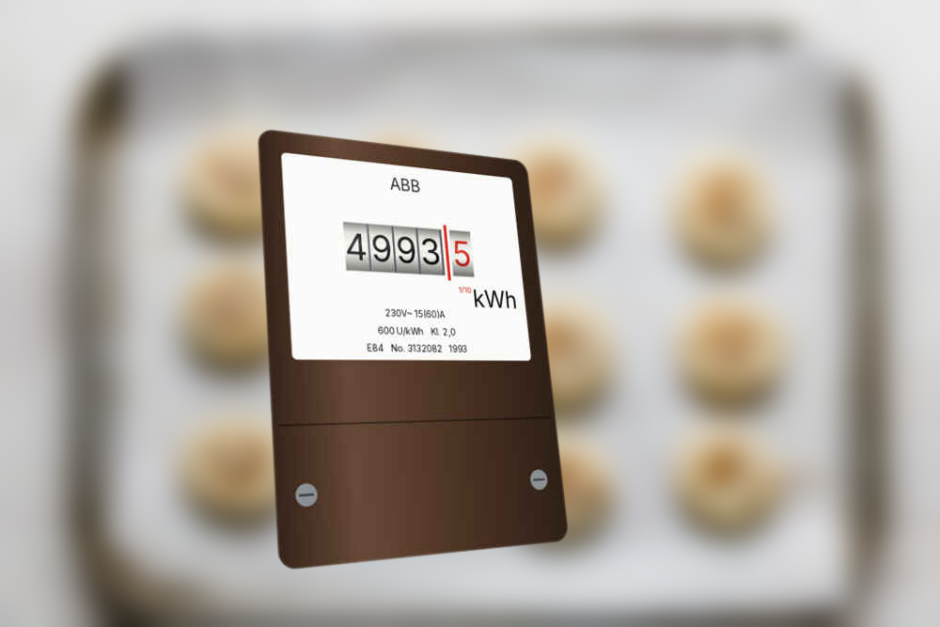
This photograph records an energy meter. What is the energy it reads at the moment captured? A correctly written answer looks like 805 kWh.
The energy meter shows 4993.5 kWh
